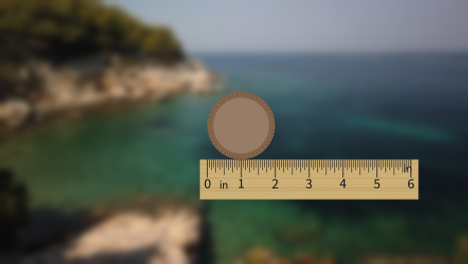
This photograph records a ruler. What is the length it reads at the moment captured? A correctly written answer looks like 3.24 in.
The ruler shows 2 in
